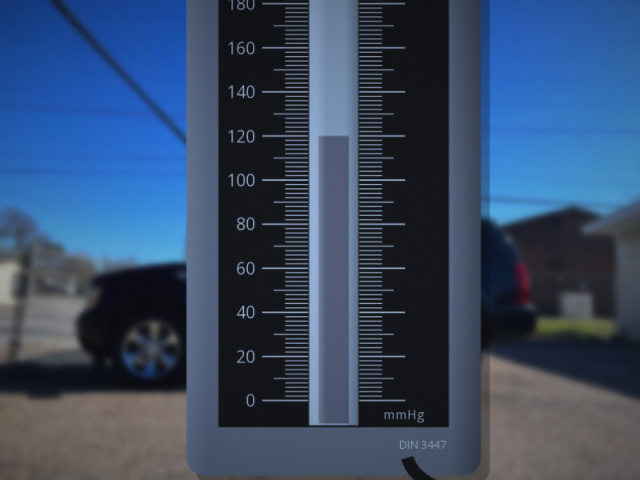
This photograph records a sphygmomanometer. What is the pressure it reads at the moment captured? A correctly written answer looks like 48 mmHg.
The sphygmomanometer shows 120 mmHg
